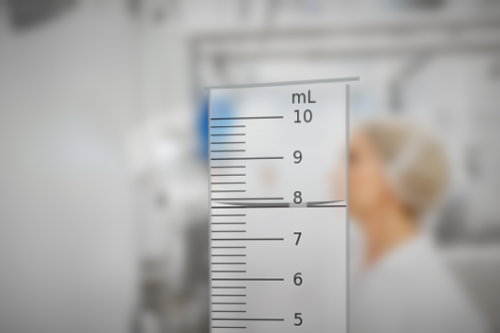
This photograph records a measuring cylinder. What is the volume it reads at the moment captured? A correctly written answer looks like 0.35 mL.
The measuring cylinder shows 7.8 mL
